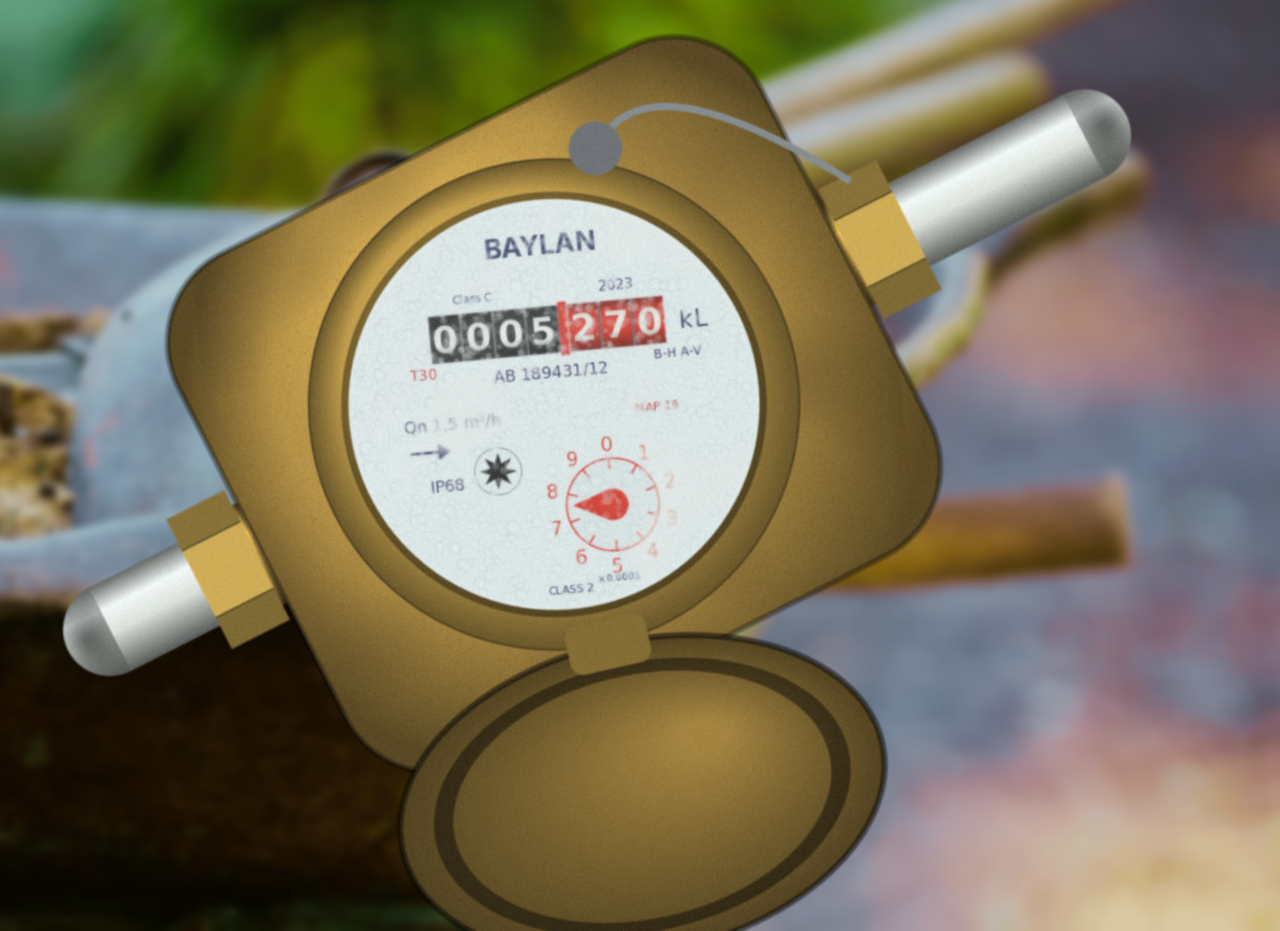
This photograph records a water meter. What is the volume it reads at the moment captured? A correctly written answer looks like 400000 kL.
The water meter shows 5.2707 kL
